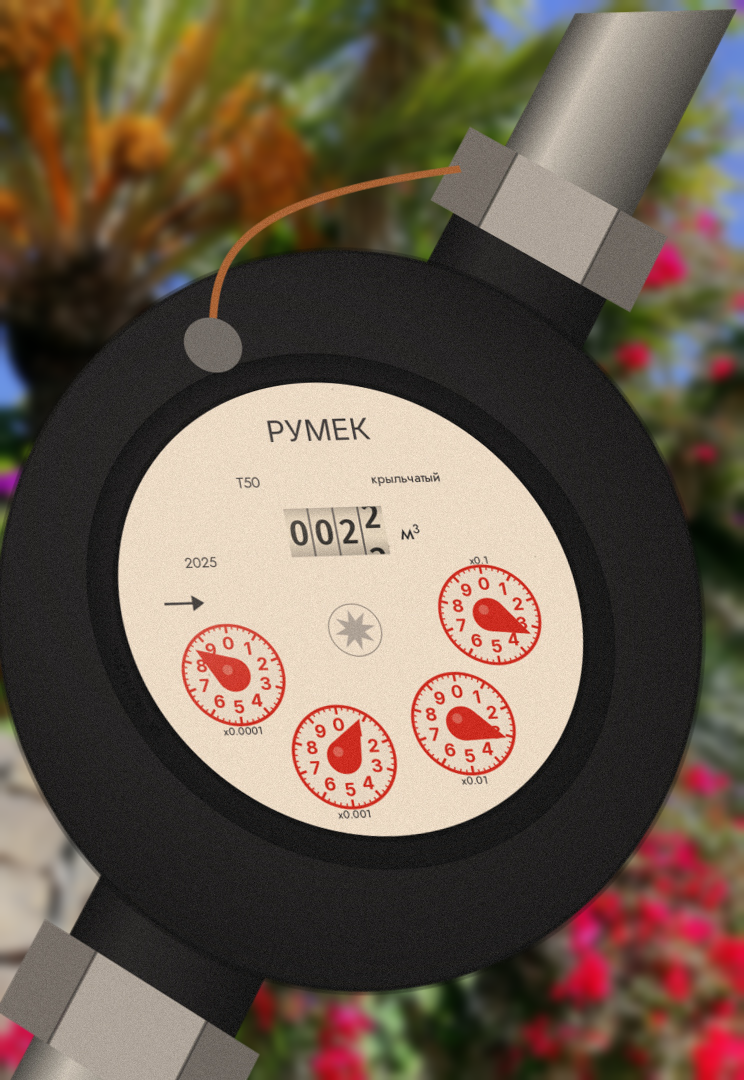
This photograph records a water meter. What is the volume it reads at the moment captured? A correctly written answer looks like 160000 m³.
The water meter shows 22.3308 m³
